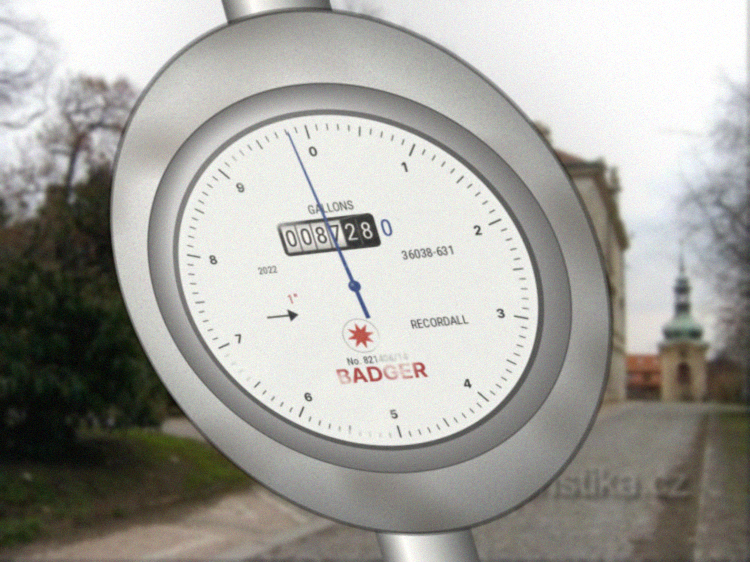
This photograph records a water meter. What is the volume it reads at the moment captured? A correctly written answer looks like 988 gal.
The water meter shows 87279.8 gal
